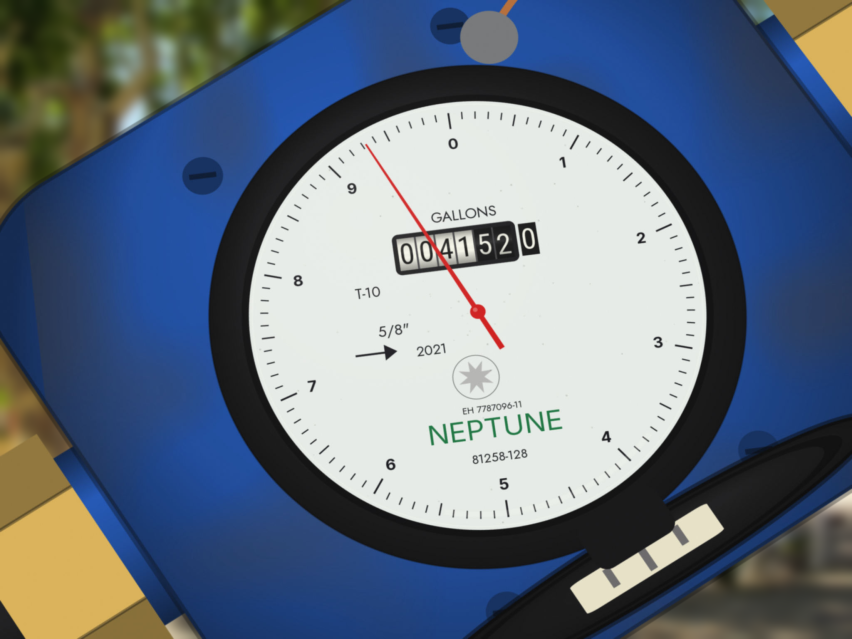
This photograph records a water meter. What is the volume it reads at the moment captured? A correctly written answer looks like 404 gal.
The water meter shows 41519.3 gal
